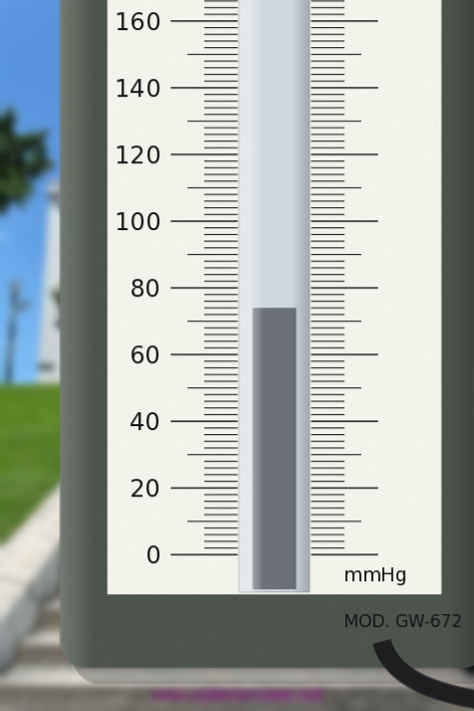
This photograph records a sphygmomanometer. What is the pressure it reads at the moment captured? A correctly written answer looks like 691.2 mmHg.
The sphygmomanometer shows 74 mmHg
